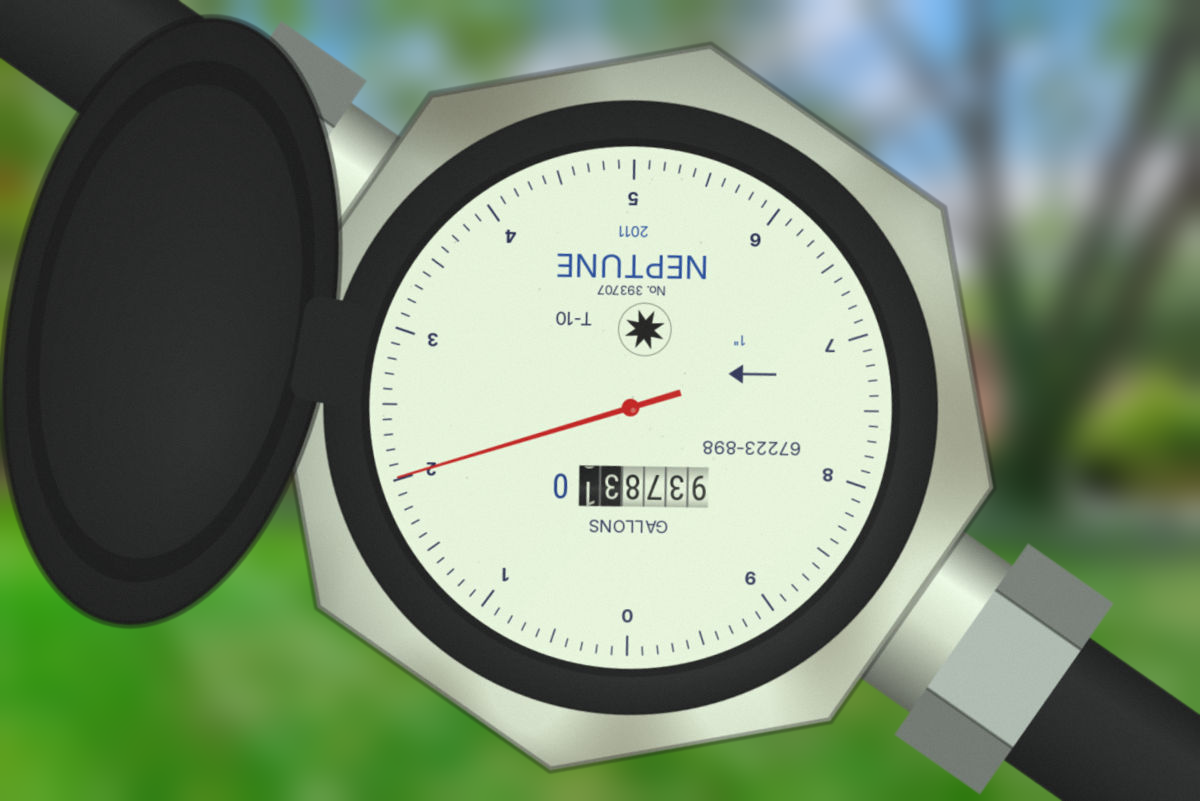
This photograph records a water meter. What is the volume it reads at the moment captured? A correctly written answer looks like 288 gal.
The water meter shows 9378312.0 gal
